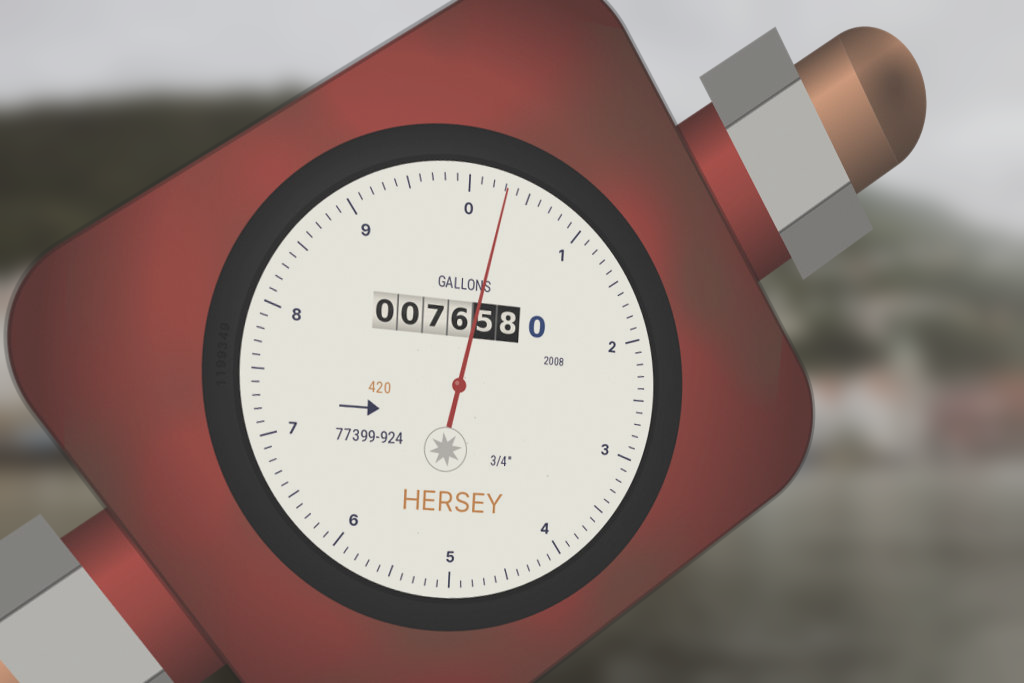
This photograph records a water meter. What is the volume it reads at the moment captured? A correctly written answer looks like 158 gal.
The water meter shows 76580.3 gal
